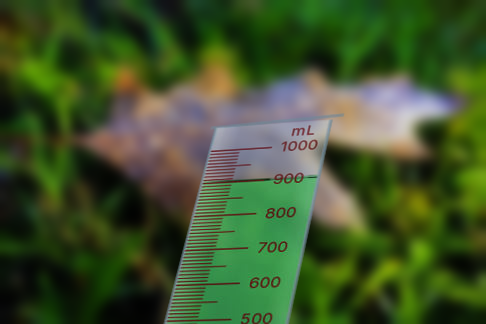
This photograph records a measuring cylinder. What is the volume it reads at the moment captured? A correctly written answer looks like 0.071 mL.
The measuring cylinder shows 900 mL
